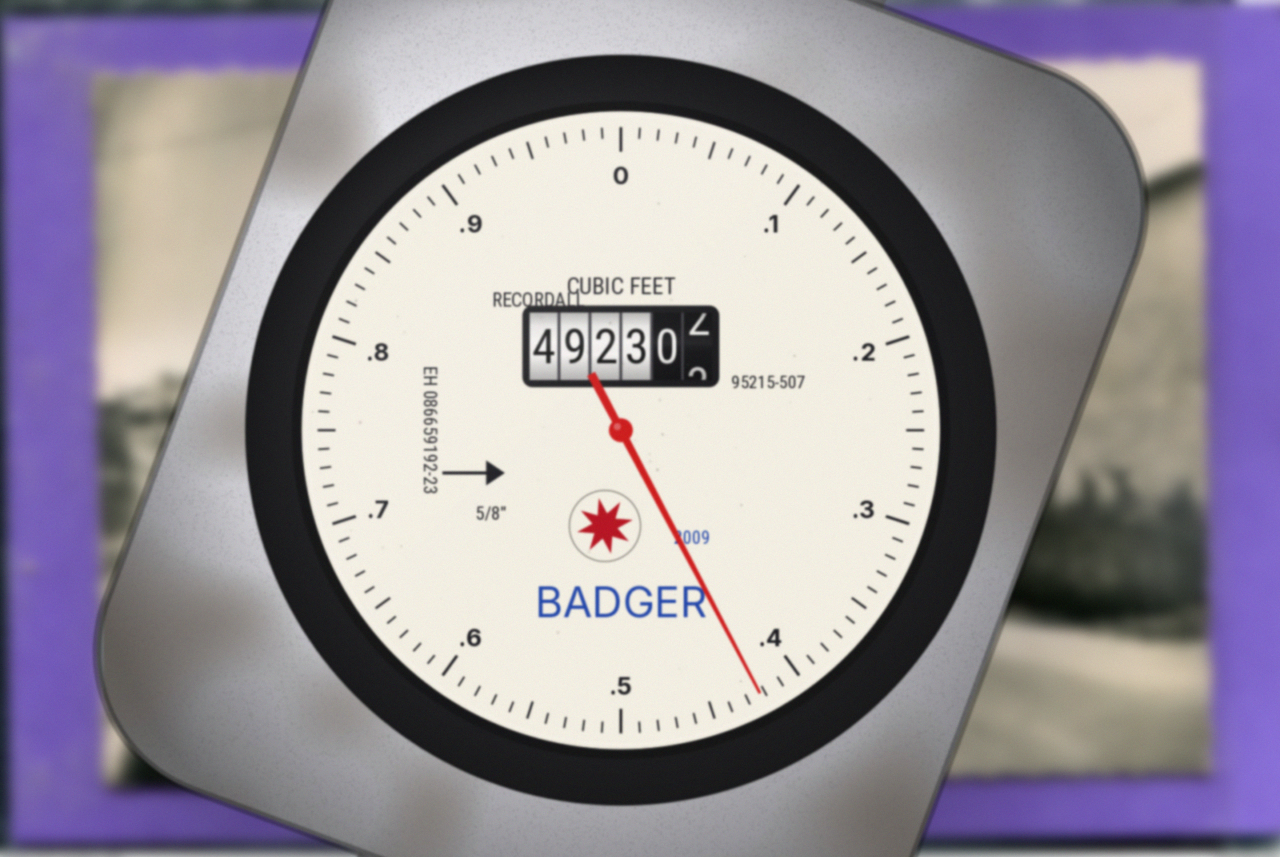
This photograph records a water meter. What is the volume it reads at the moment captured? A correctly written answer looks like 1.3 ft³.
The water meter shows 492302.42 ft³
